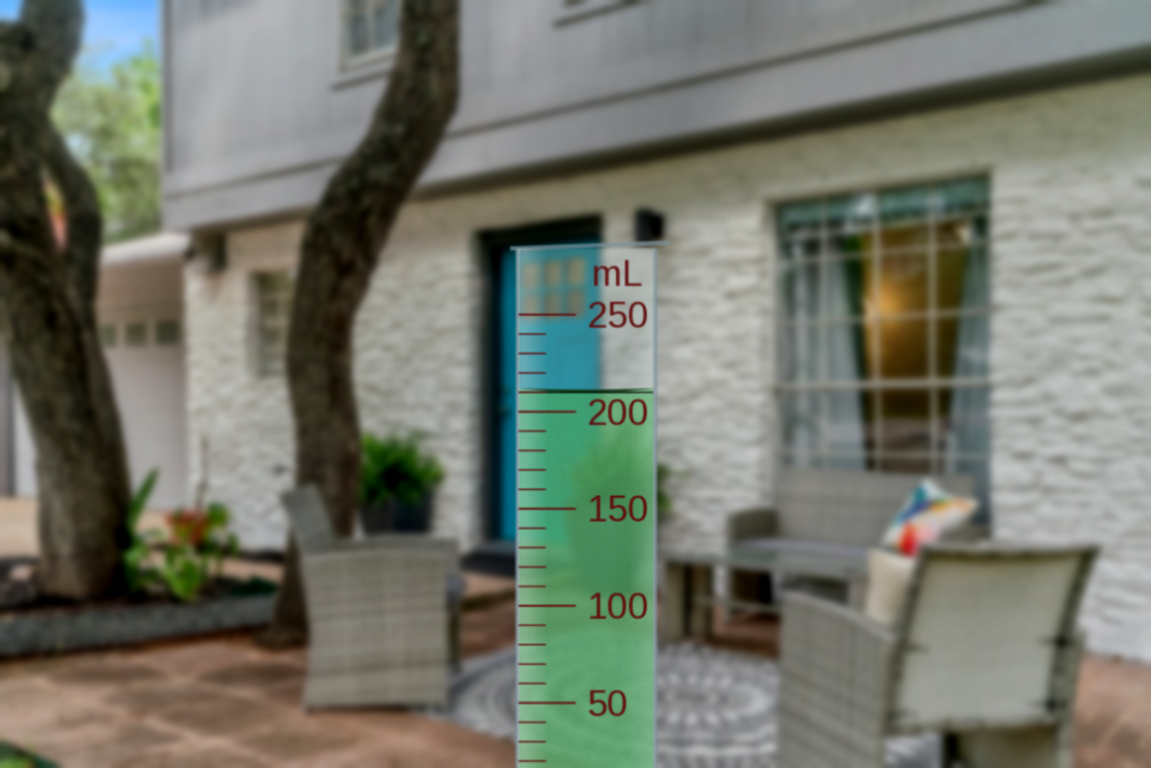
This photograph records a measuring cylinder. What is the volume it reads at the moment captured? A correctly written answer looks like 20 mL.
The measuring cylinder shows 210 mL
